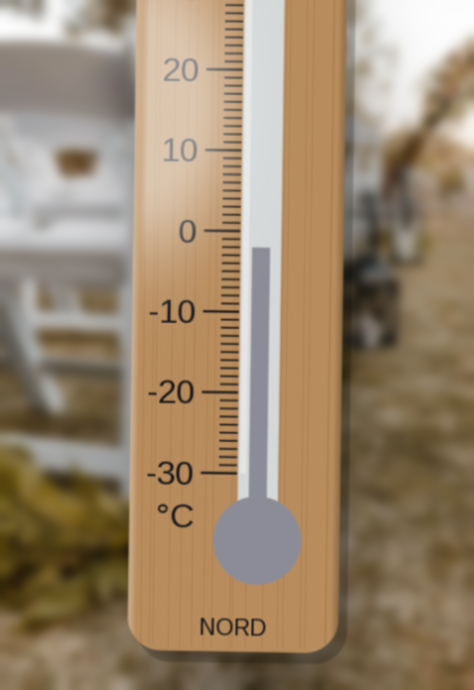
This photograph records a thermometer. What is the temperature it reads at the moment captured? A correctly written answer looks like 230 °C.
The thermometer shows -2 °C
